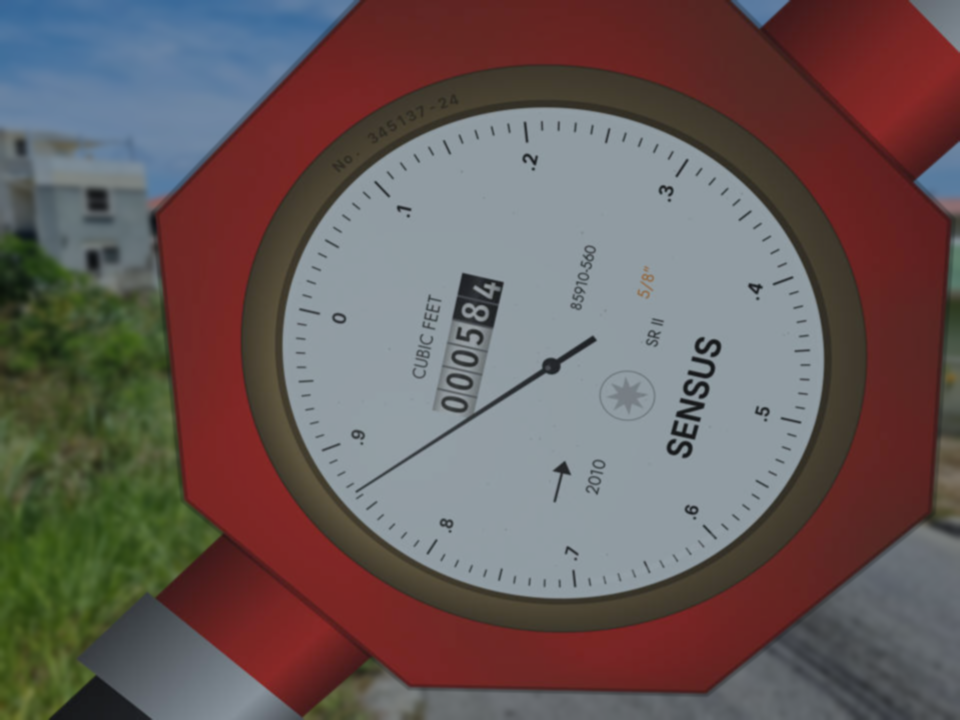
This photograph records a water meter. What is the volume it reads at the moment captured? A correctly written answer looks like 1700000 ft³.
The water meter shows 583.86 ft³
